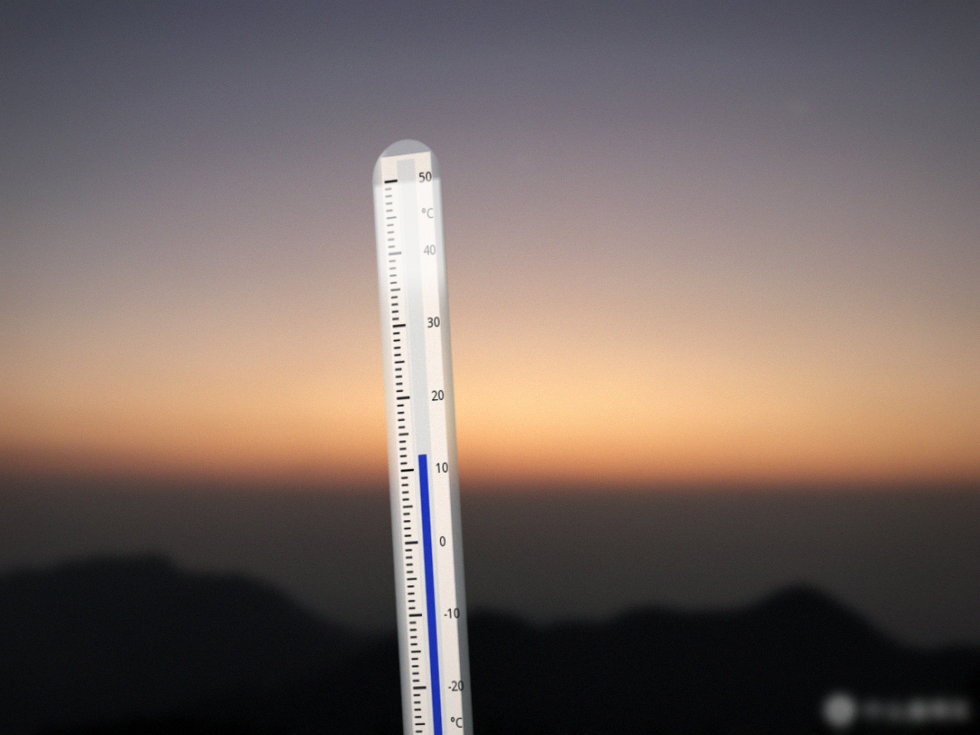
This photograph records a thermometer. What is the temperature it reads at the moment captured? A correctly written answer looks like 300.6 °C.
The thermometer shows 12 °C
